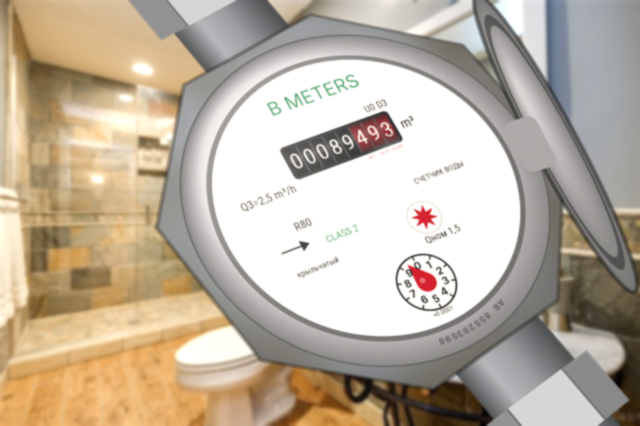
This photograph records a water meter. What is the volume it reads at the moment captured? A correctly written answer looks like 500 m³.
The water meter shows 89.4929 m³
